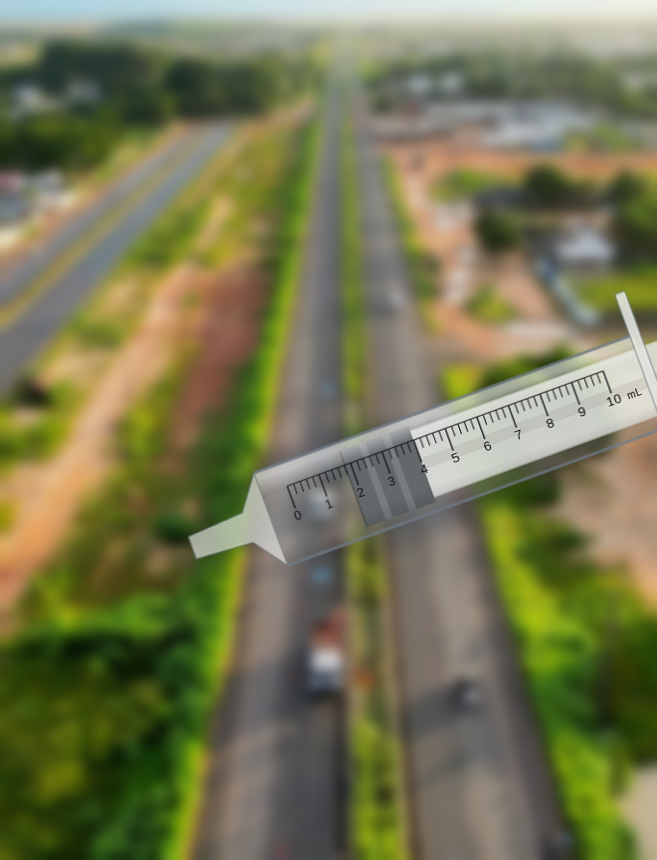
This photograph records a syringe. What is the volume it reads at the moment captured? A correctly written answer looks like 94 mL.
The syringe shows 1.8 mL
